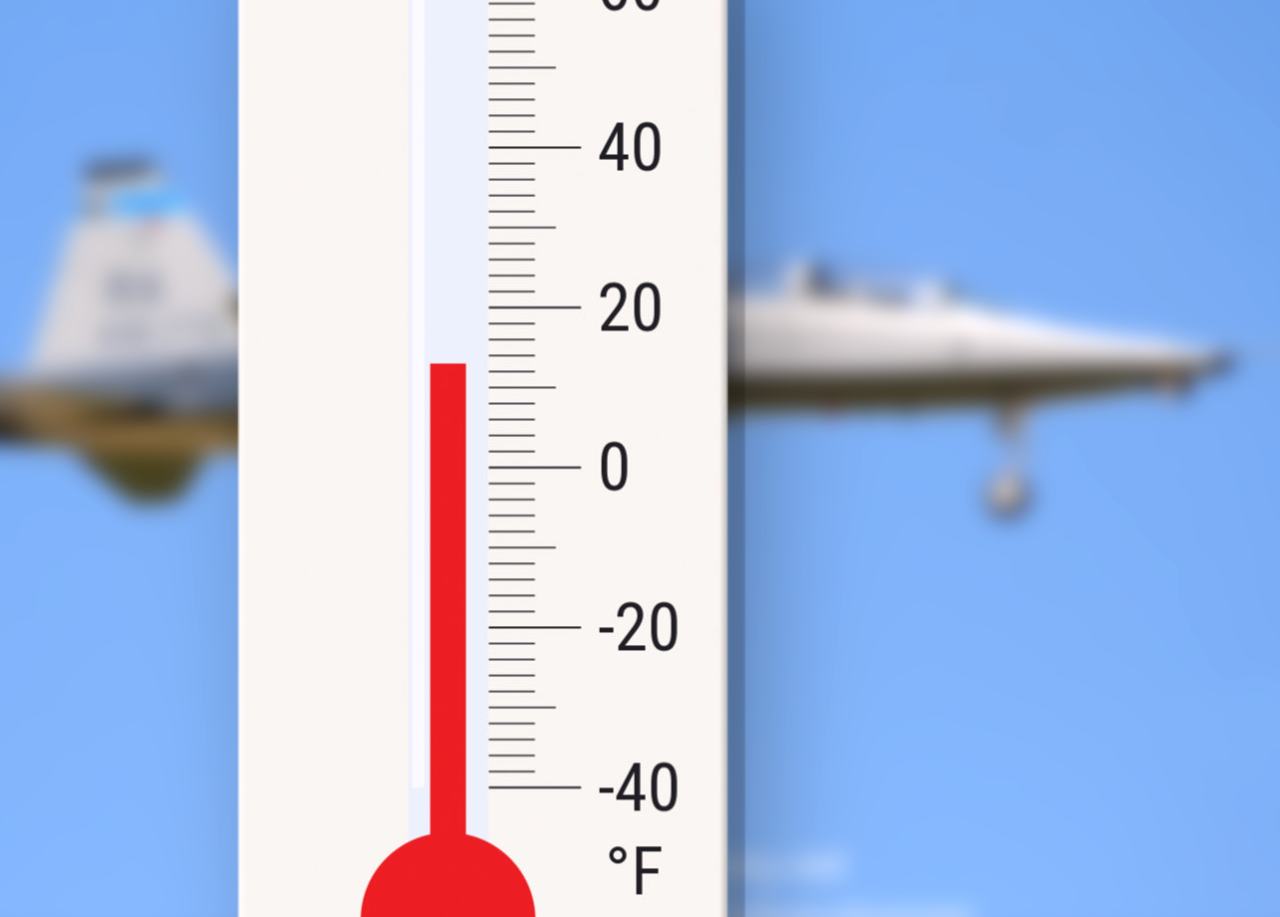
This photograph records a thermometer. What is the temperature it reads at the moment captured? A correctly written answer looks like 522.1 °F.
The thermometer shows 13 °F
